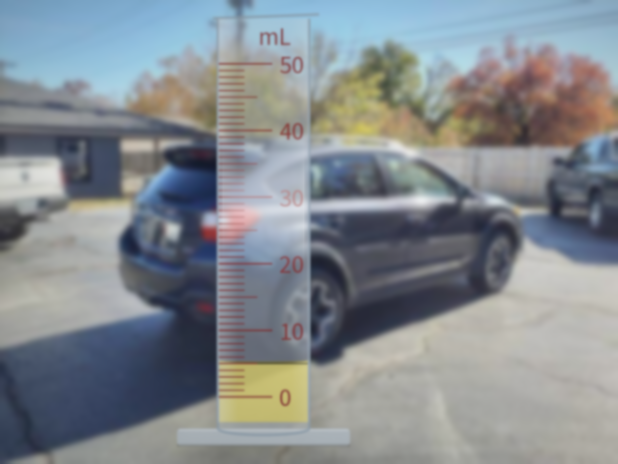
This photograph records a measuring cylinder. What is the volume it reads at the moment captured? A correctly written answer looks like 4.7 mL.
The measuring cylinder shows 5 mL
